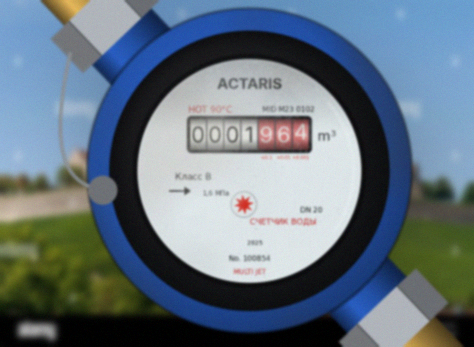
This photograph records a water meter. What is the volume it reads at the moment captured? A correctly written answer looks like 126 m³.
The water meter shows 1.964 m³
